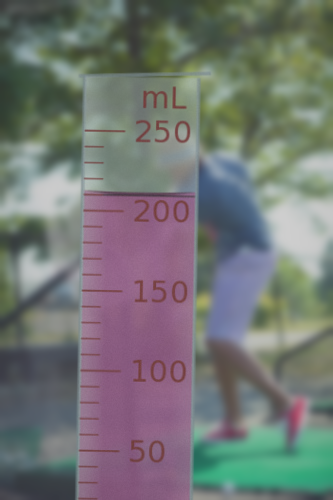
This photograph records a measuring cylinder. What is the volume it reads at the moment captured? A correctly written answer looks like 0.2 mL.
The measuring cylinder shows 210 mL
